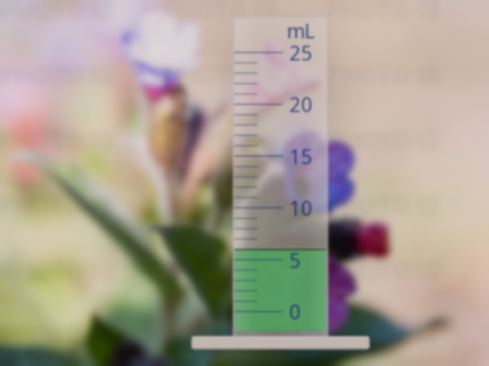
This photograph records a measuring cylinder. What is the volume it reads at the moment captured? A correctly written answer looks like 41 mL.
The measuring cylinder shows 6 mL
